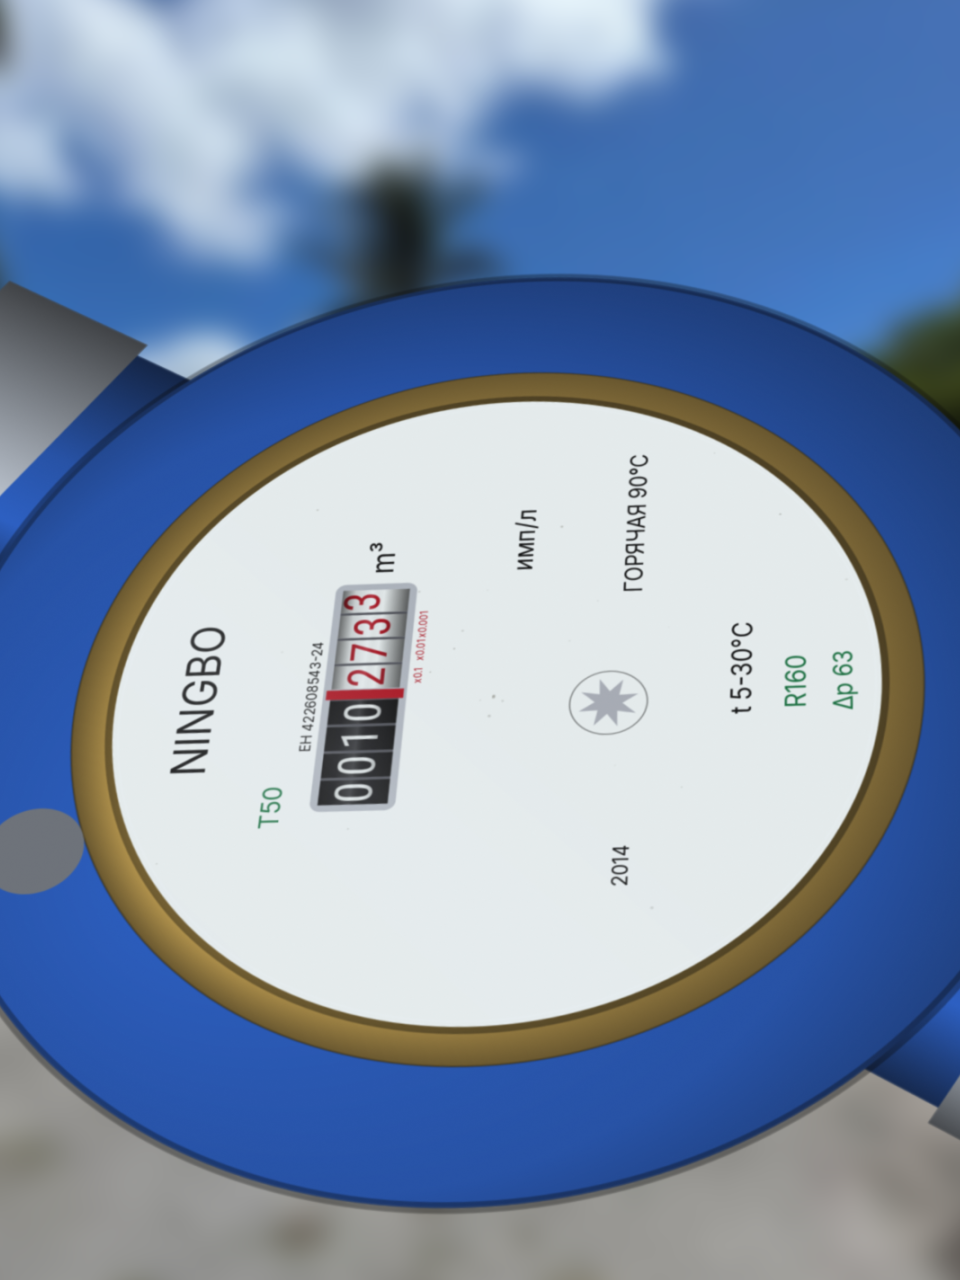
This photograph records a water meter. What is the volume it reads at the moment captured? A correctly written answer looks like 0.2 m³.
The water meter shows 10.2733 m³
